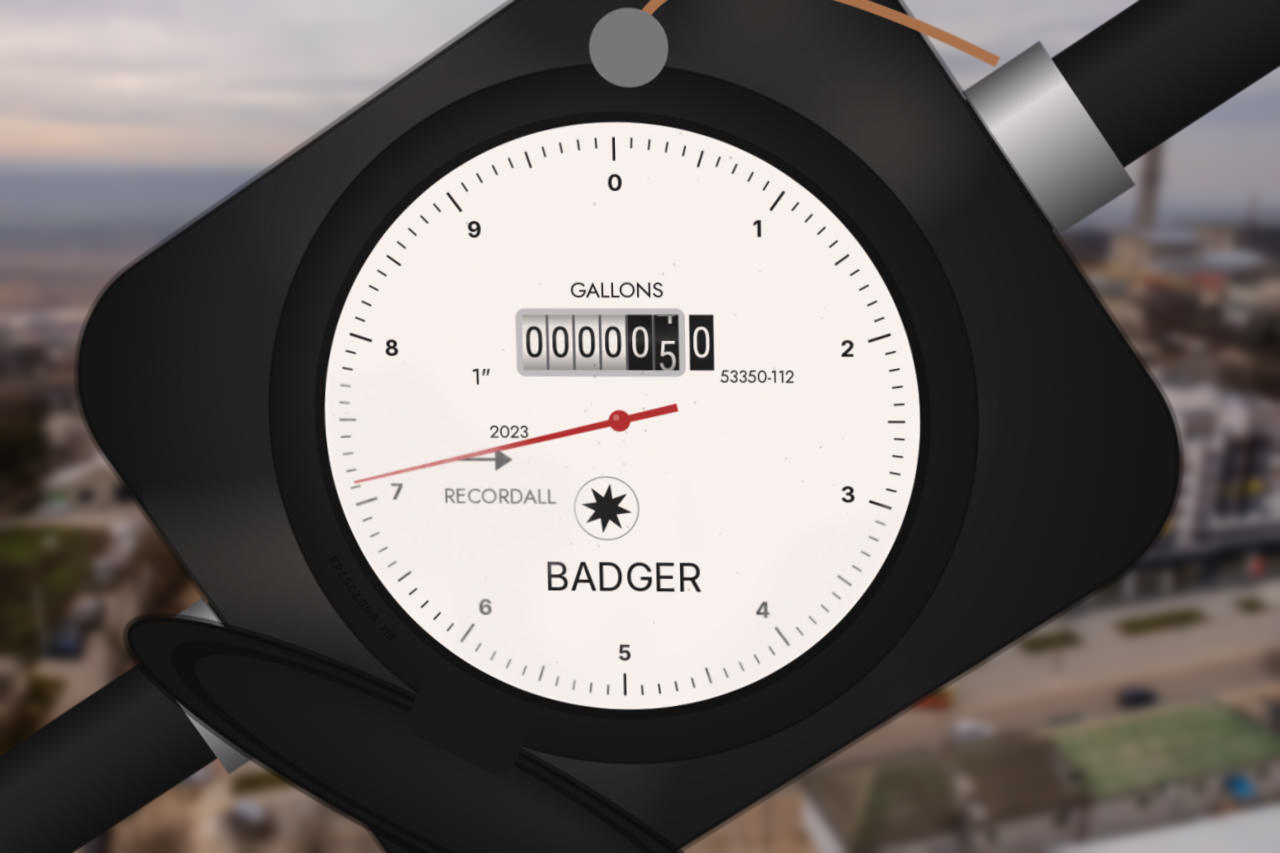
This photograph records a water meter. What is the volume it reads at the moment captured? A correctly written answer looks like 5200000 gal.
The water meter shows 47.1 gal
